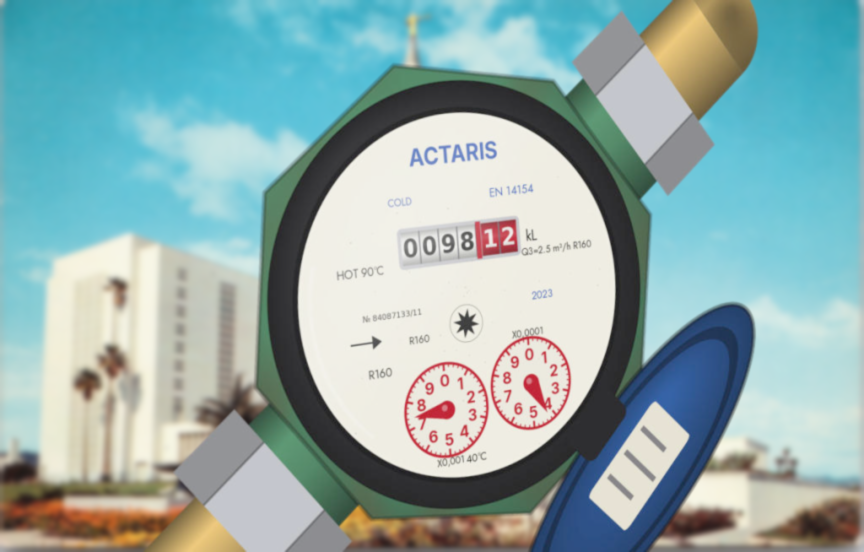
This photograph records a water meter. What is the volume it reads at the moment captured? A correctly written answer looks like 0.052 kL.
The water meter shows 98.1274 kL
